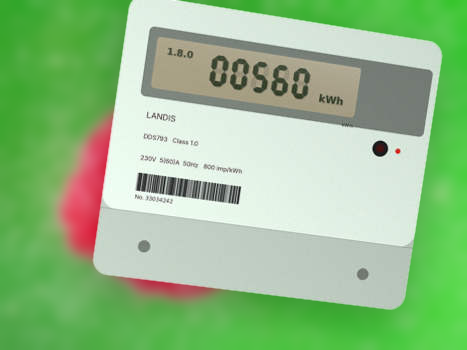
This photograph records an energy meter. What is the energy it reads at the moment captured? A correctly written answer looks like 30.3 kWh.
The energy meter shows 560 kWh
